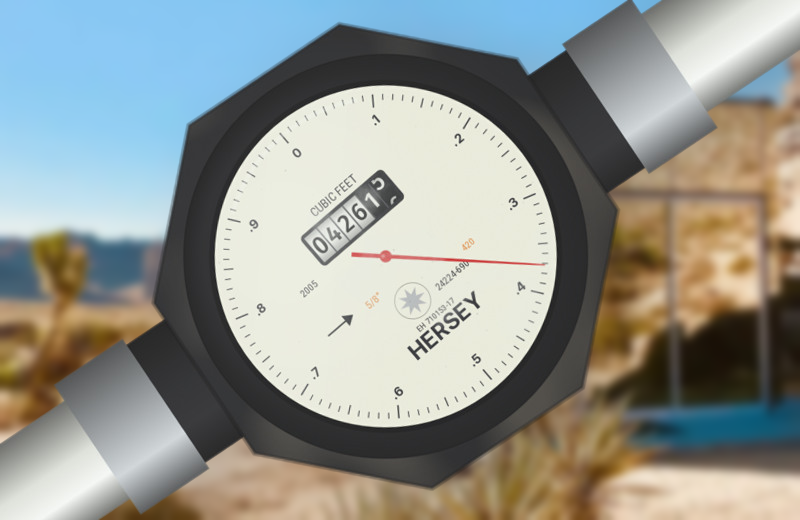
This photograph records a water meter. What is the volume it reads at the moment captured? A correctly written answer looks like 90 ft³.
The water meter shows 42615.37 ft³
